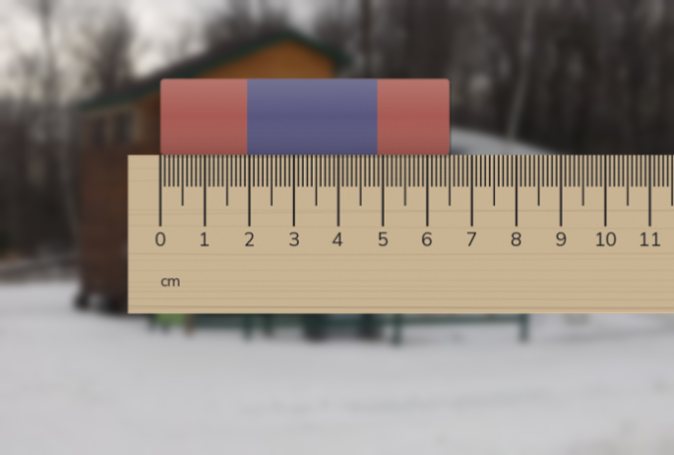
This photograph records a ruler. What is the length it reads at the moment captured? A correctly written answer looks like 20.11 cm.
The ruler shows 6.5 cm
